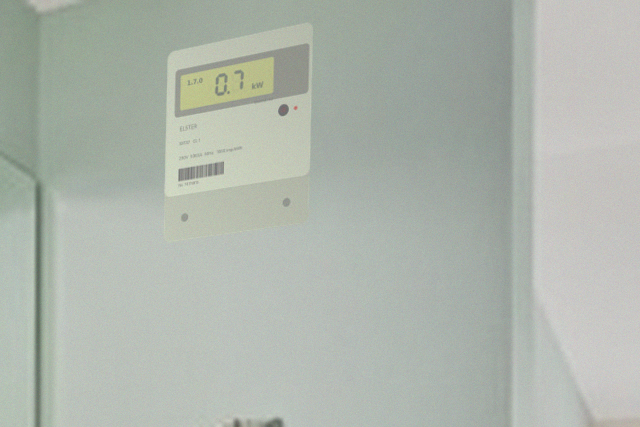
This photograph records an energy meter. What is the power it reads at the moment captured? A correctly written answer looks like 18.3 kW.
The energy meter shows 0.7 kW
